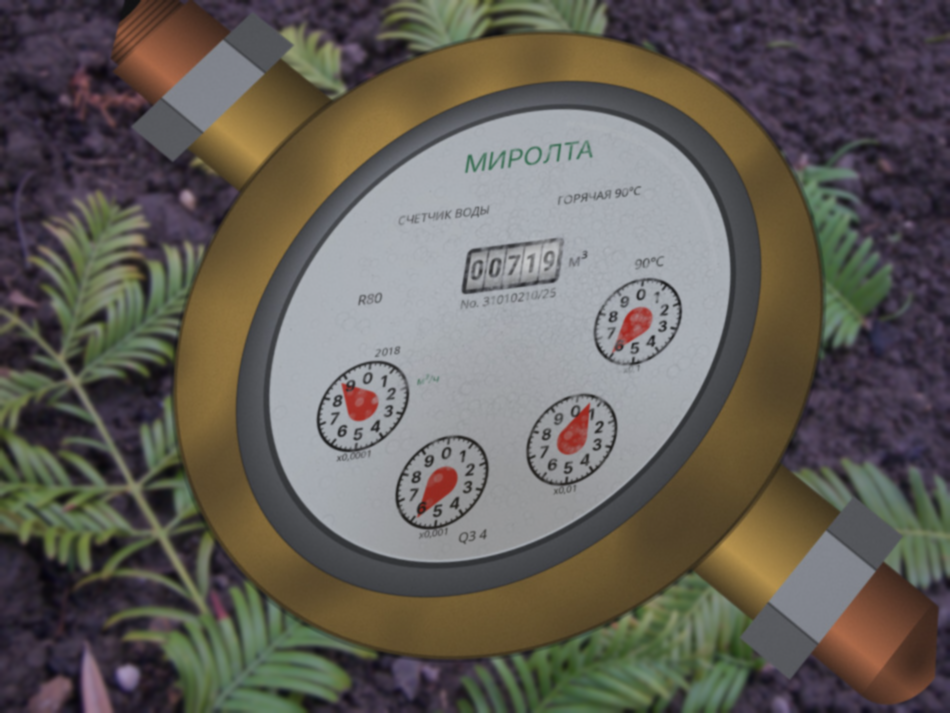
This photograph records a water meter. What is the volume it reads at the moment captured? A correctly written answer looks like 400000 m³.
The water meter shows 719.6058 m³
